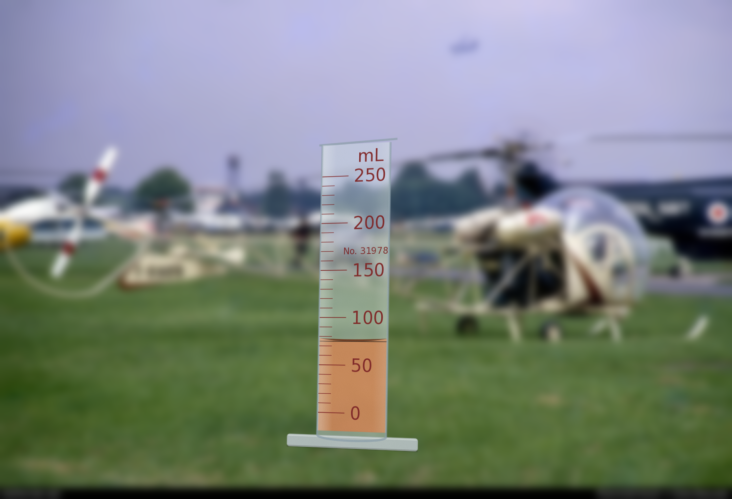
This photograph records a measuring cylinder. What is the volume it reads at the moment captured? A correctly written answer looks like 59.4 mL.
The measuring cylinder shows 75 mL
